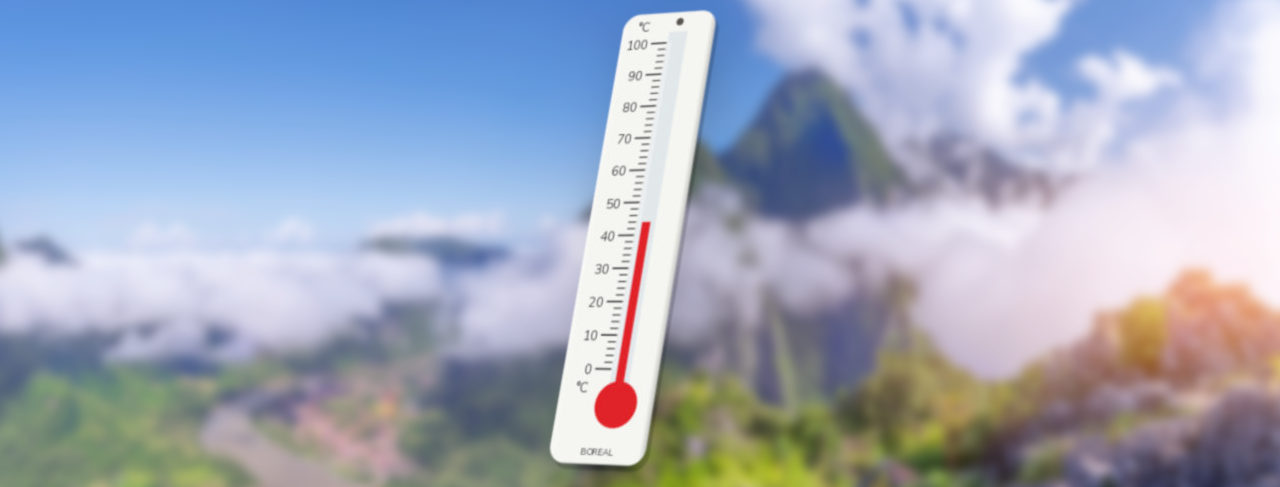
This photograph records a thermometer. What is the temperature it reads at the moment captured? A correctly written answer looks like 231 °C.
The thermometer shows 44 °C
